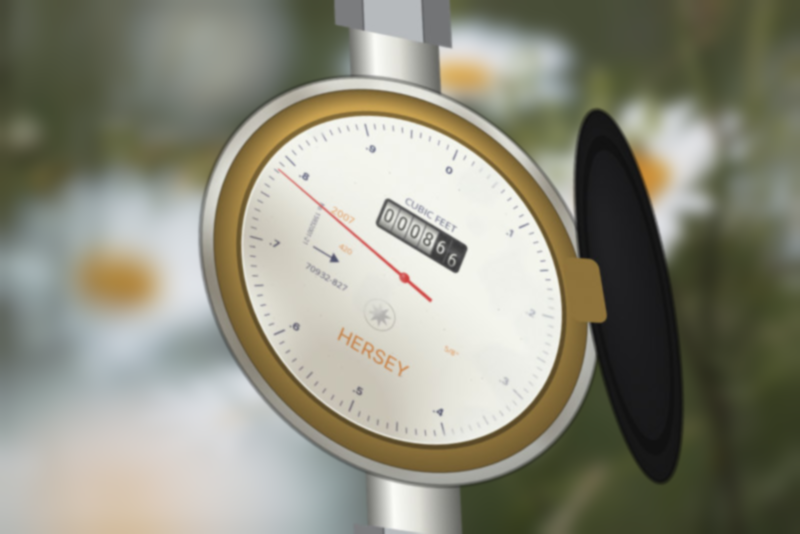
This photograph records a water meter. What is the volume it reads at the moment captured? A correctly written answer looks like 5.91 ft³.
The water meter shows 865.78 ft³
